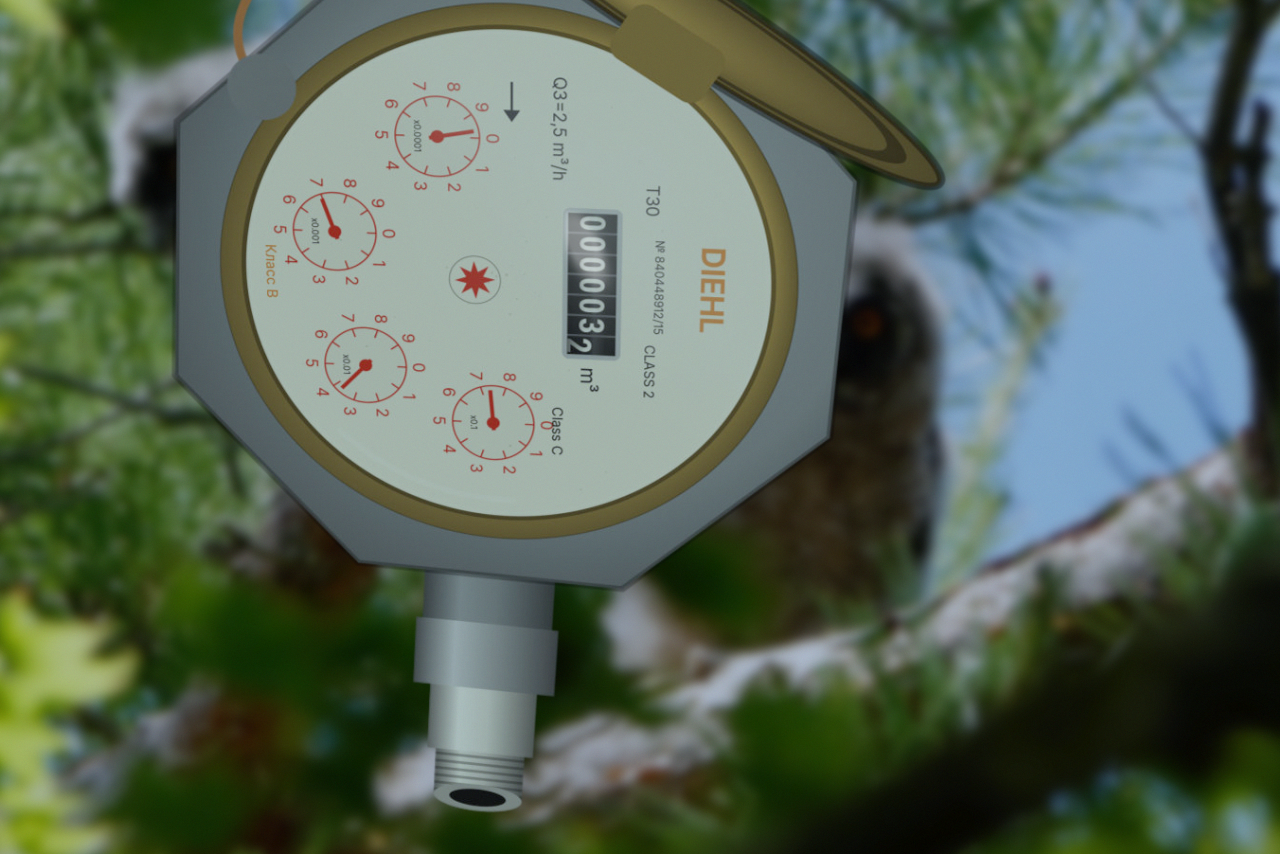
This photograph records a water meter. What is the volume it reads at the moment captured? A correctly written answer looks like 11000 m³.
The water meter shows 31.7369 m³
